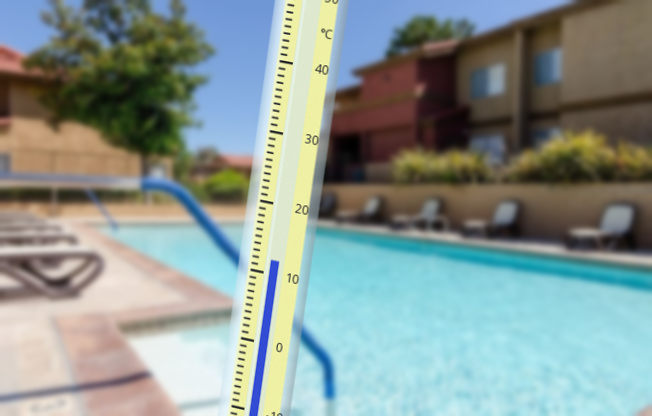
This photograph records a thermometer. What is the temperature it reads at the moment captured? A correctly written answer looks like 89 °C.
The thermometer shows 12 °C
